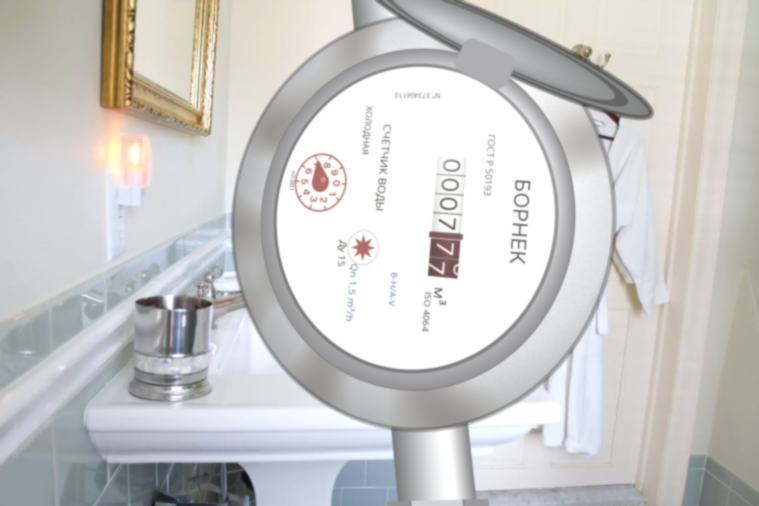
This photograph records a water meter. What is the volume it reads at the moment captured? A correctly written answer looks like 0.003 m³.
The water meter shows 7.767 m³
